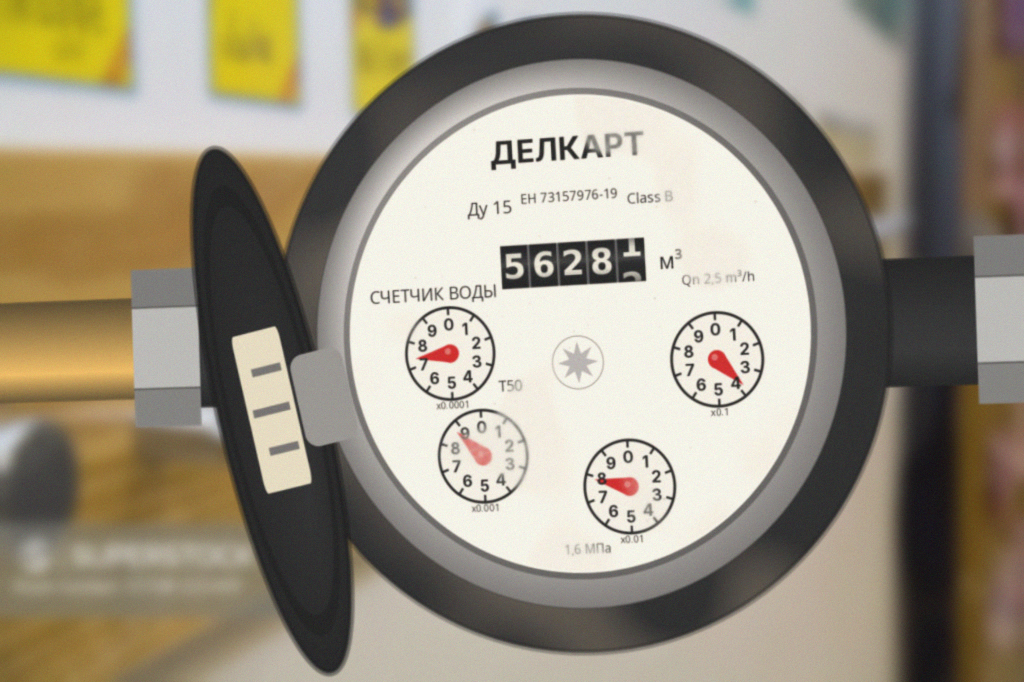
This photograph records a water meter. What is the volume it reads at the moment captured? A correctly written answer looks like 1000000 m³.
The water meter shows 56281.3787 m³
